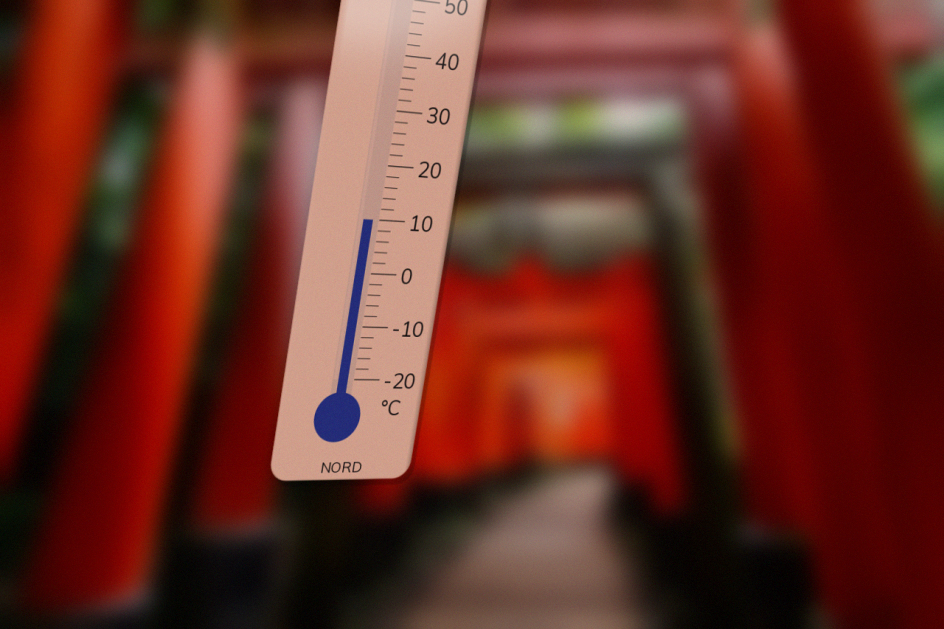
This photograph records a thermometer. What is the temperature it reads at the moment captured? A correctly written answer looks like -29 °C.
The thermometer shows 10 °C
